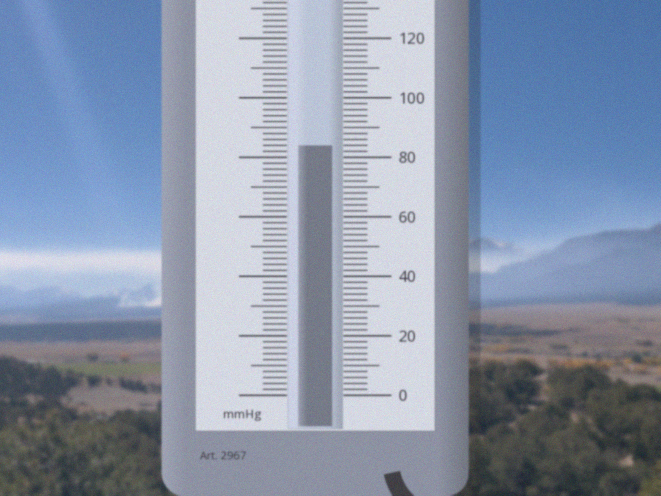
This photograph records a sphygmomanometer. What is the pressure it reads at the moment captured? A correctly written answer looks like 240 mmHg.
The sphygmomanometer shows 84 mmHg
